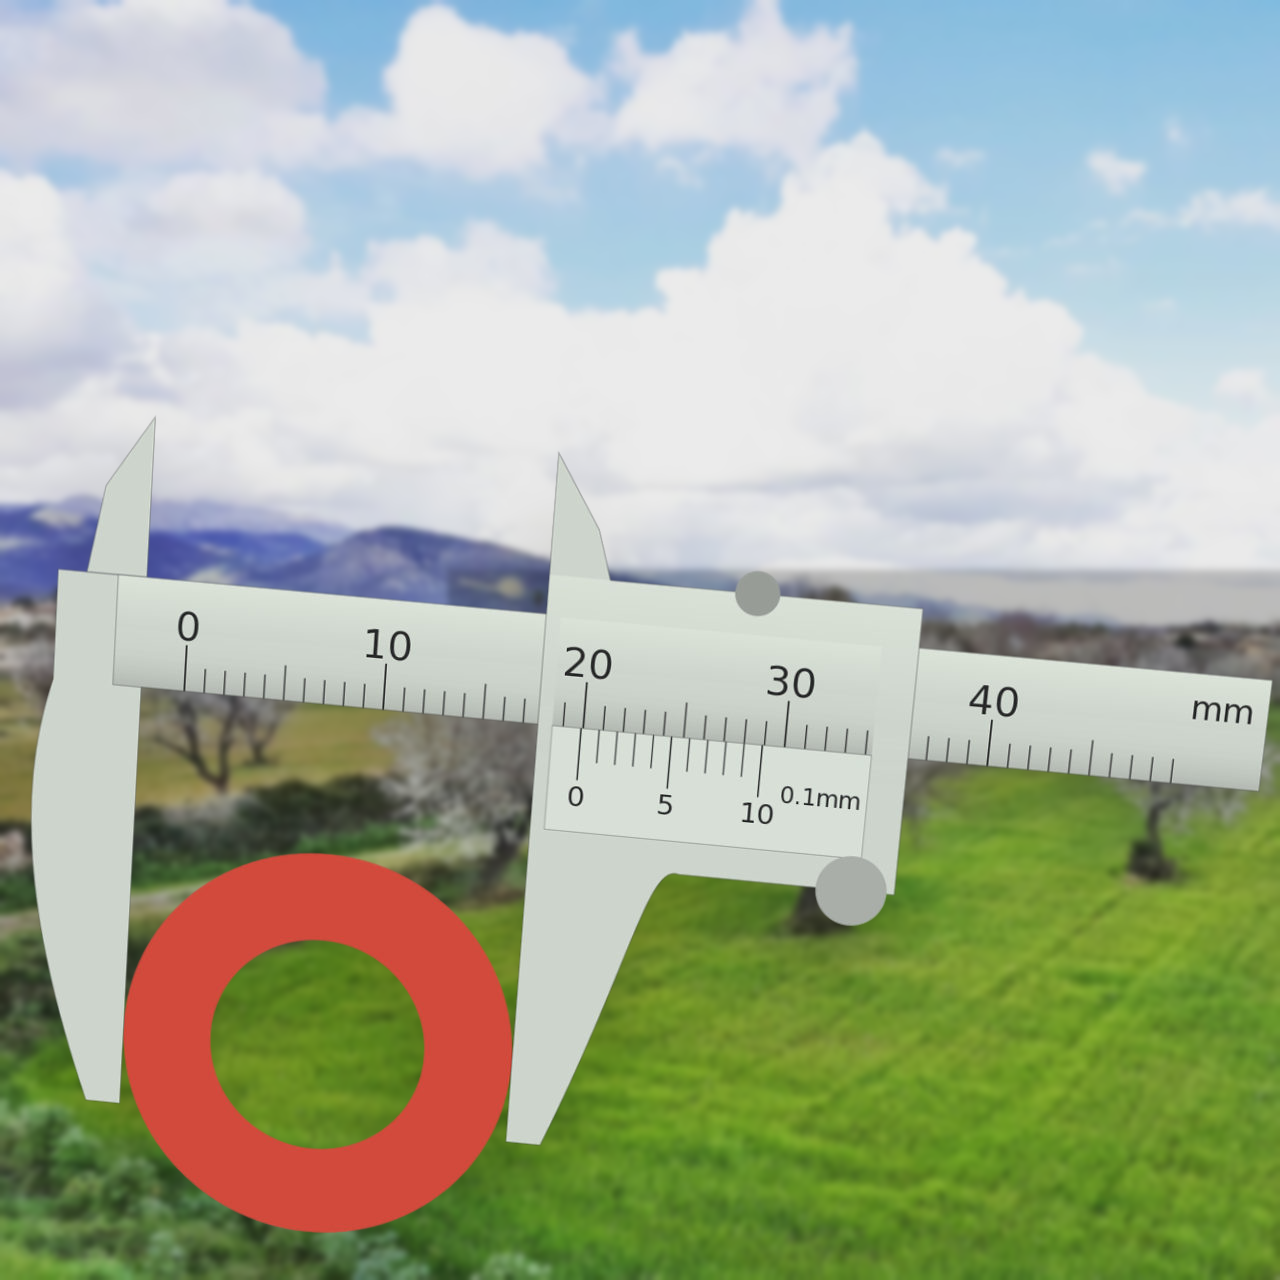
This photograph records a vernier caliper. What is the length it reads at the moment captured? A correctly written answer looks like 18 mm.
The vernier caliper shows 19.9 mm
